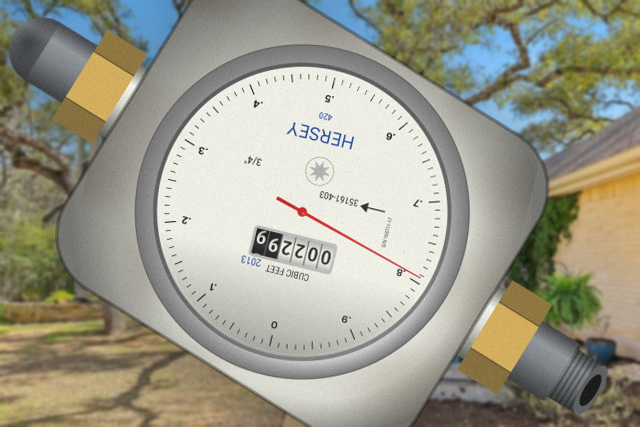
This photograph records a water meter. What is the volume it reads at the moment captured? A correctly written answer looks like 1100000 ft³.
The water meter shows 2298.79 ft³
